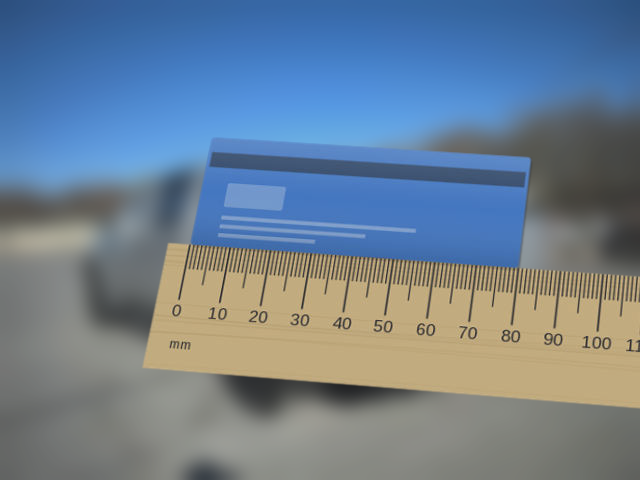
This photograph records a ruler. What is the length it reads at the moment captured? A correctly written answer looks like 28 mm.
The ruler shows 80 mm
